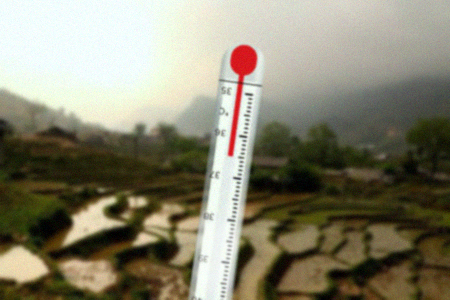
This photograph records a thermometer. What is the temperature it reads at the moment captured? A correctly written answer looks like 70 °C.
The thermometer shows 36.5 °C
